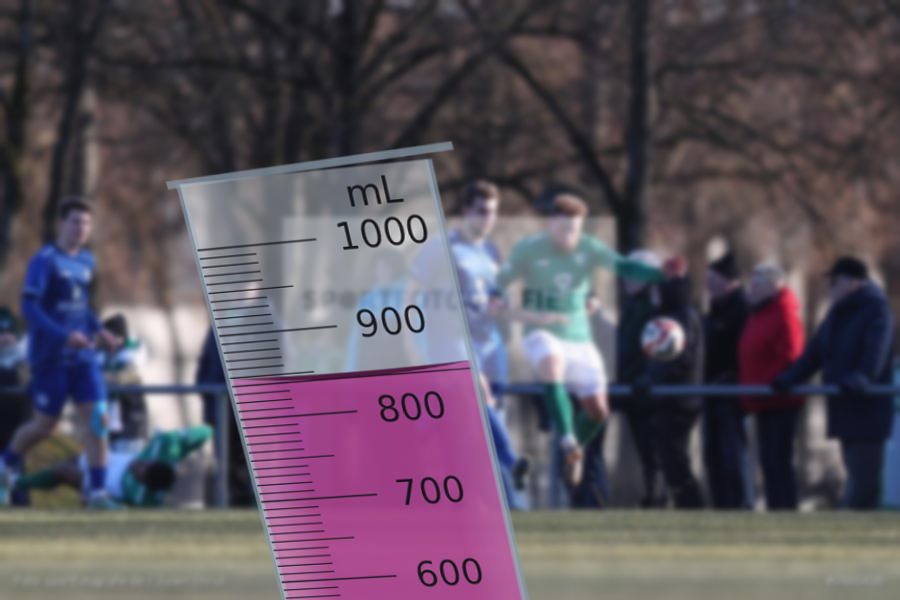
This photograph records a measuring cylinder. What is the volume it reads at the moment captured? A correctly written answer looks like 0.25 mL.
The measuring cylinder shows 840 mL
